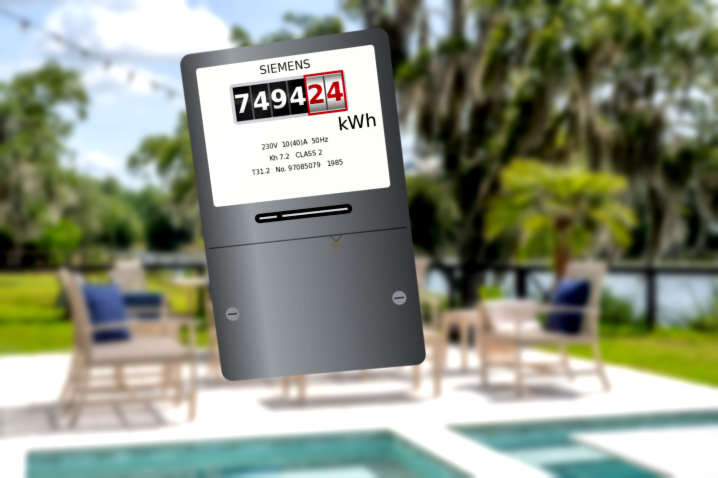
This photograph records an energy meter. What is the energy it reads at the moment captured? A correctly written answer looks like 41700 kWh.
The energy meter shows 7494.24 kWh
